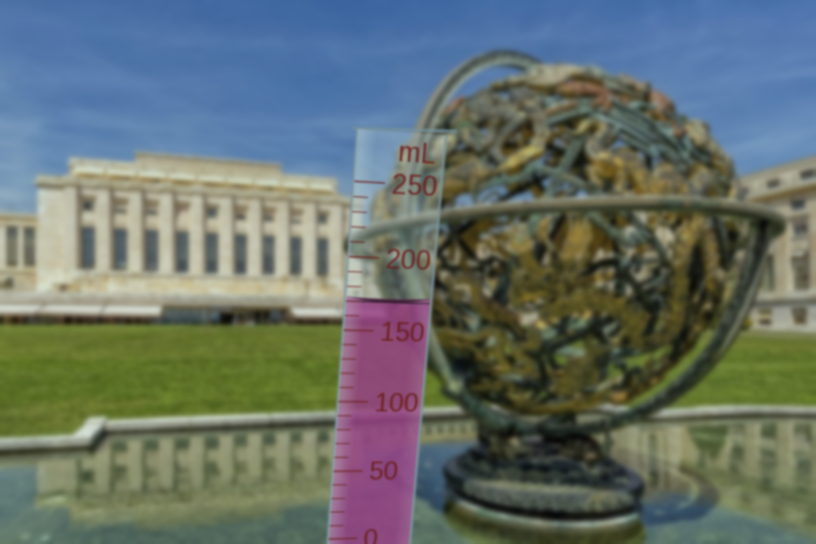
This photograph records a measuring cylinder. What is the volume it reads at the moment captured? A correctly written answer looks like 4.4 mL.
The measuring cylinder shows 170 mL
